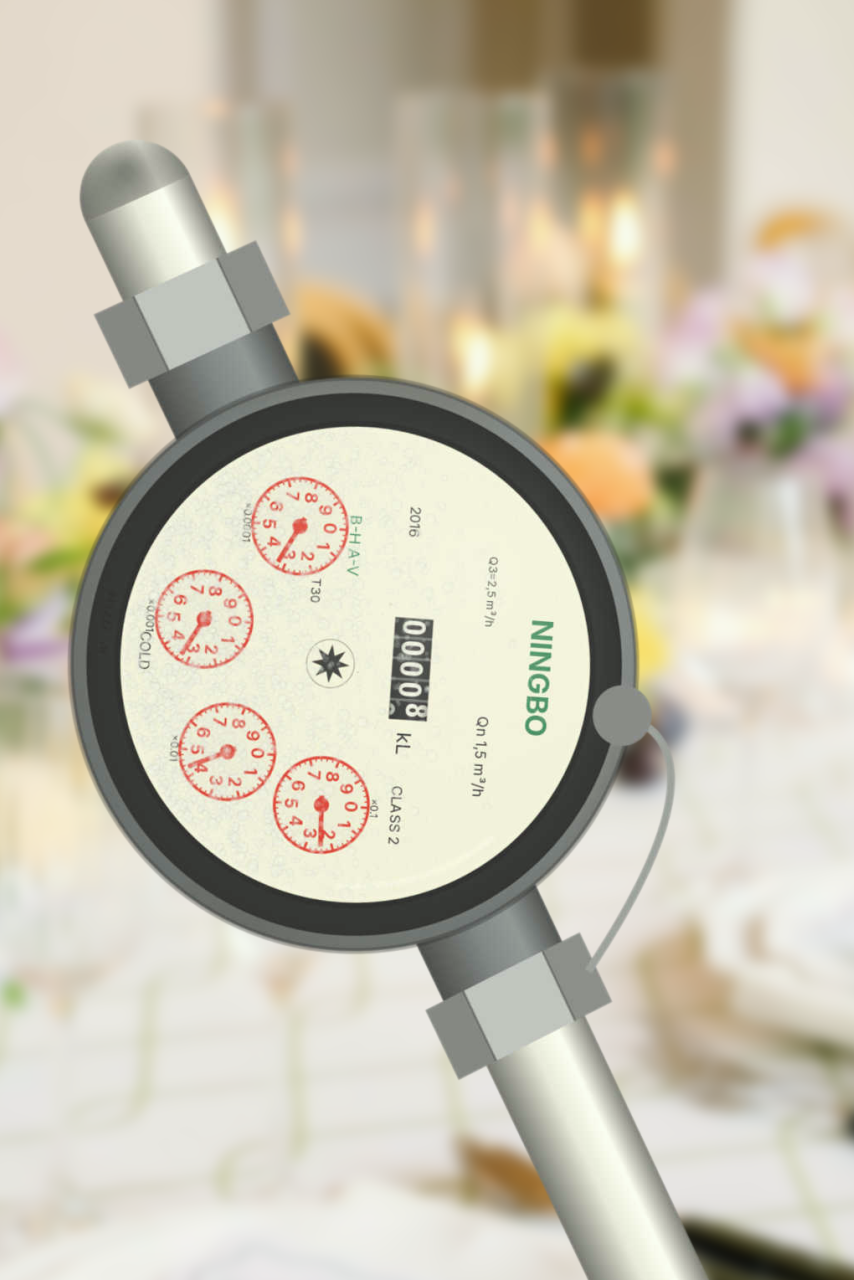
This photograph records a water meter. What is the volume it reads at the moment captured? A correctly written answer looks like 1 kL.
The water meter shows 8.2433 kL
